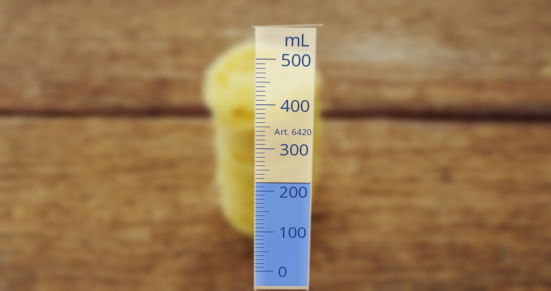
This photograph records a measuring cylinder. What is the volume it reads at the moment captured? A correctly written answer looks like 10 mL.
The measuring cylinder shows 220 mL
